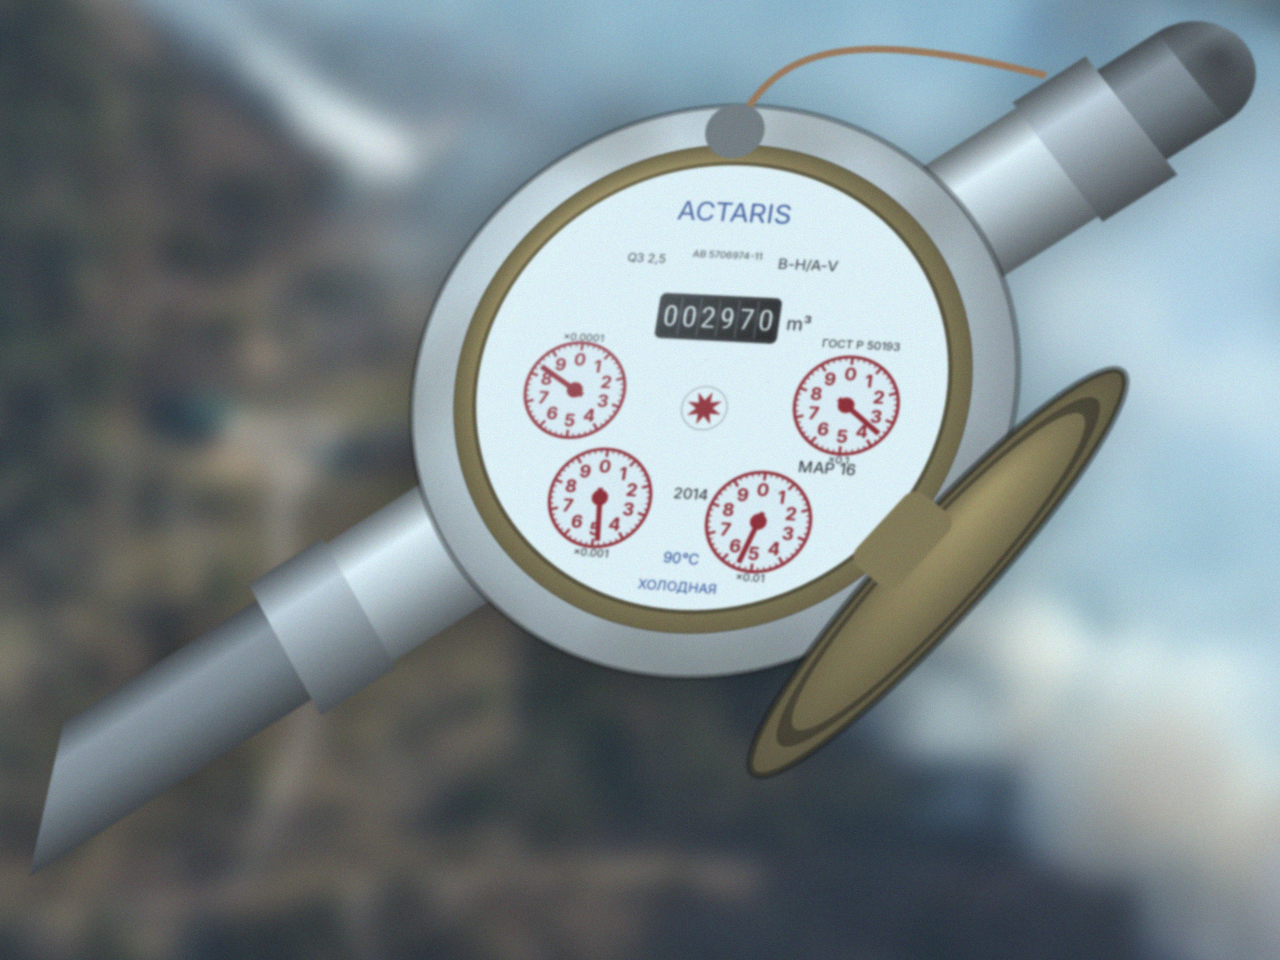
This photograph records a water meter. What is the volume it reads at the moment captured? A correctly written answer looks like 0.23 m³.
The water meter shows 2970.3548 m³
